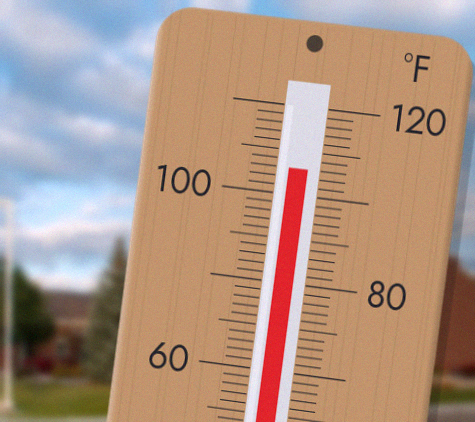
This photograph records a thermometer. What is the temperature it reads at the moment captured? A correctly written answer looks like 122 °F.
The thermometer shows 106 °F
